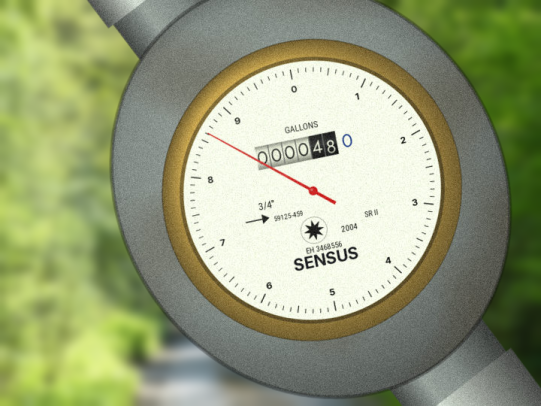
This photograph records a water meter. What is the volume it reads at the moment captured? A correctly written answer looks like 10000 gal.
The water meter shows 478.6 gal
